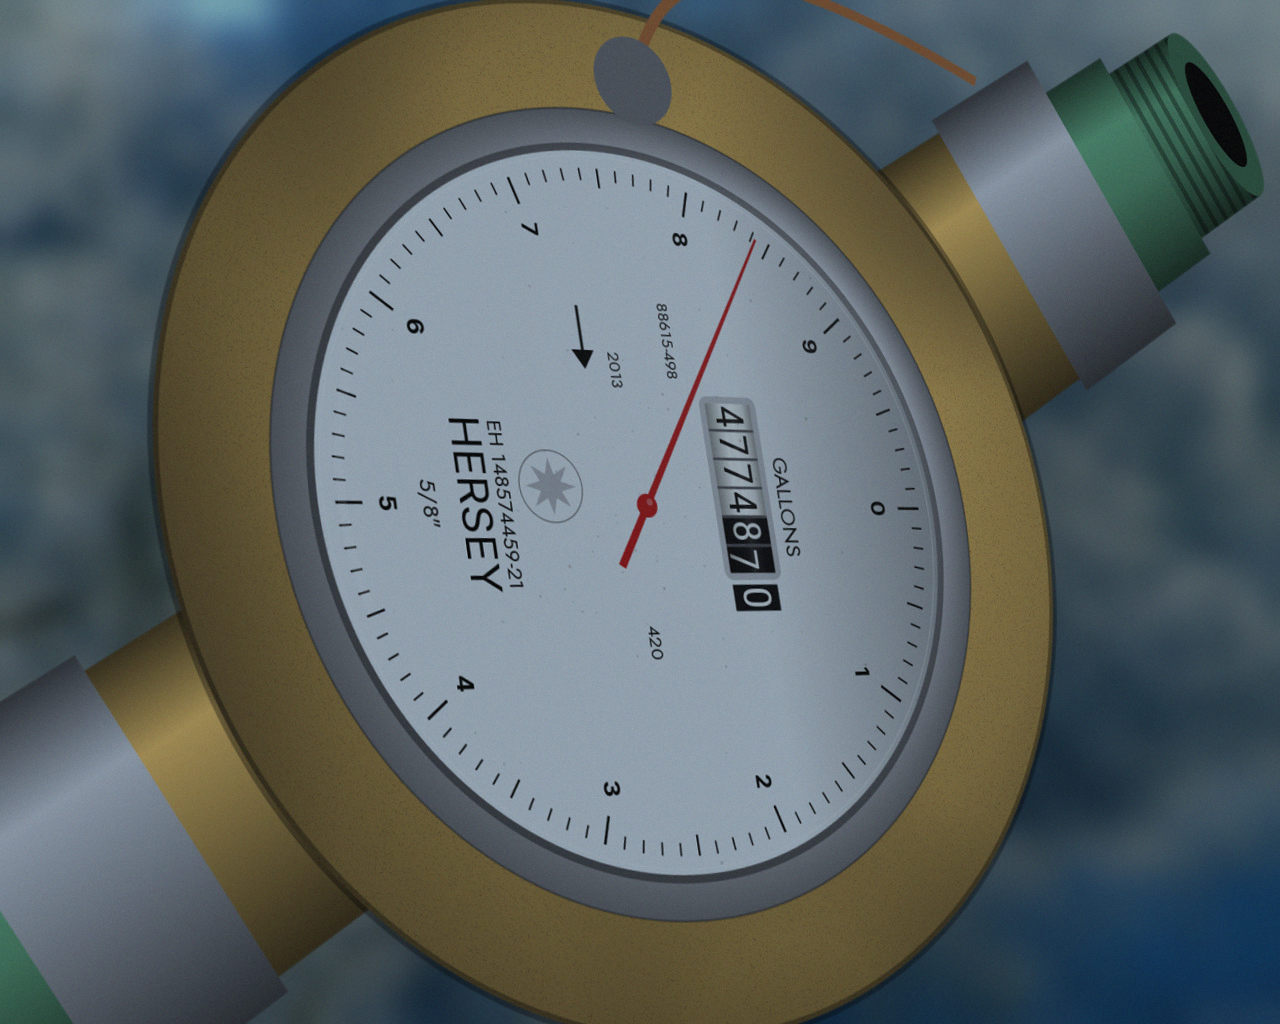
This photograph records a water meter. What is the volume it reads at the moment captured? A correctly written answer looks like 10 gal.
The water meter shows 4774868.4 gal
